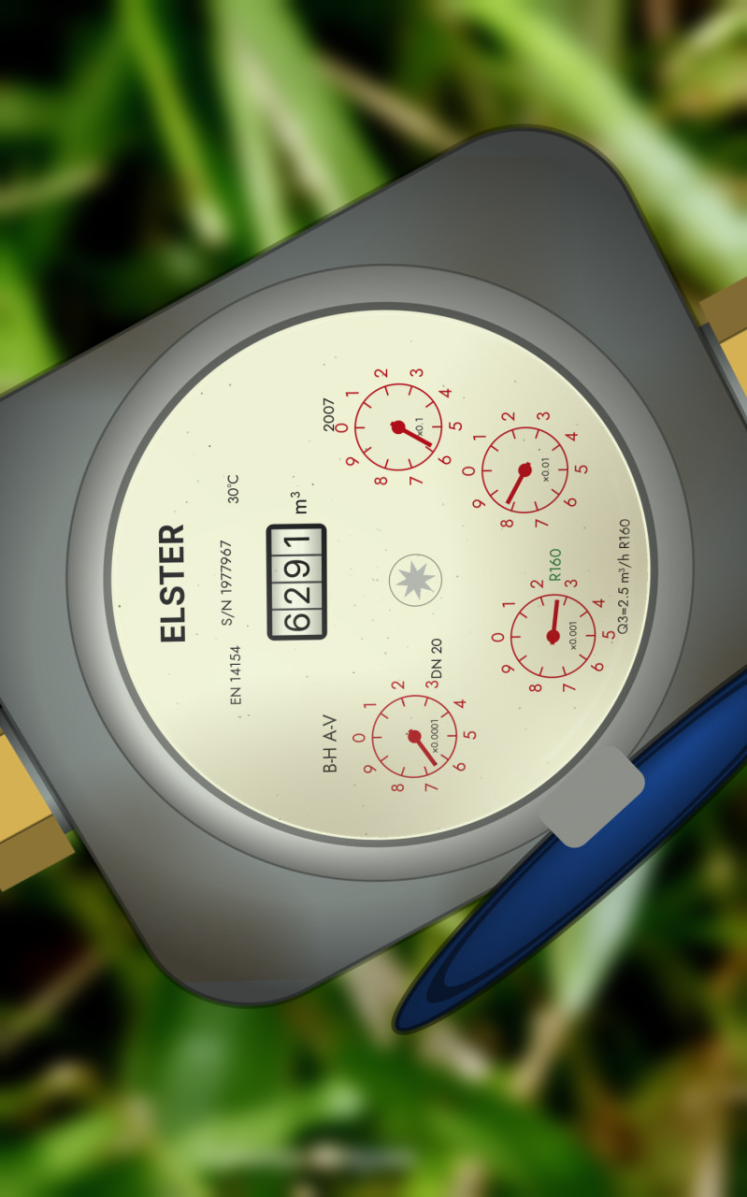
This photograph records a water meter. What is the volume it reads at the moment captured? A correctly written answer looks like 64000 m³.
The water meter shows 6291.5826 m³
